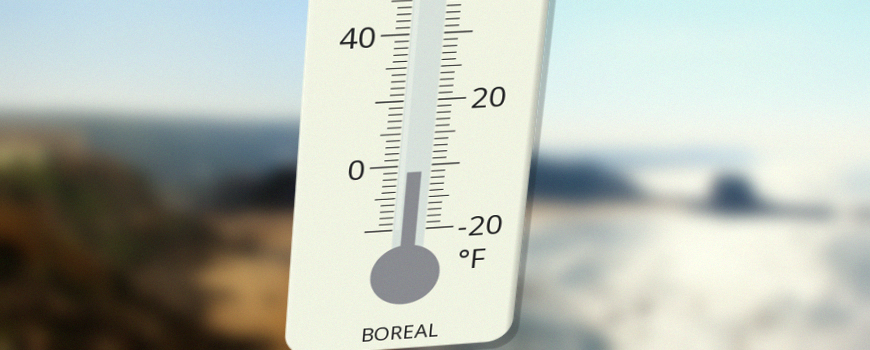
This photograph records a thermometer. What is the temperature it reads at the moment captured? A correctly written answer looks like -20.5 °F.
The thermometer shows -2 °F
